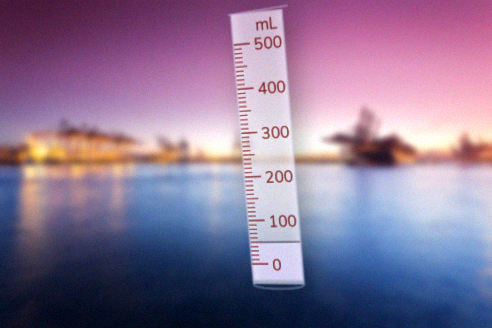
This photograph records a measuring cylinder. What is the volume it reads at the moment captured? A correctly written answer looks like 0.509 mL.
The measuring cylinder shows 50 mL
